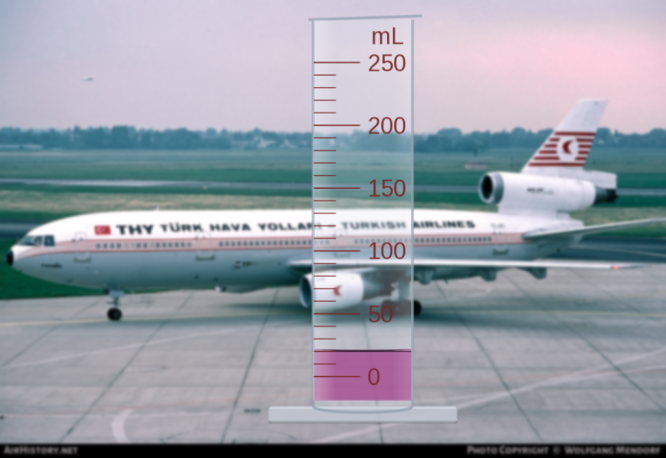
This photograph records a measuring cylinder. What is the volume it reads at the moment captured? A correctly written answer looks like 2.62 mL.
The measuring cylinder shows 20 mL
